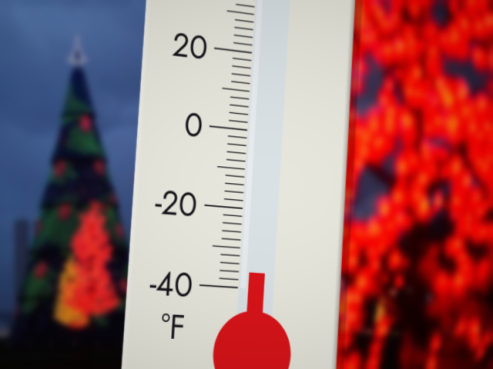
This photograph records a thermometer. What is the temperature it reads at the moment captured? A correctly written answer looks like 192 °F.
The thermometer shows -36 °F
